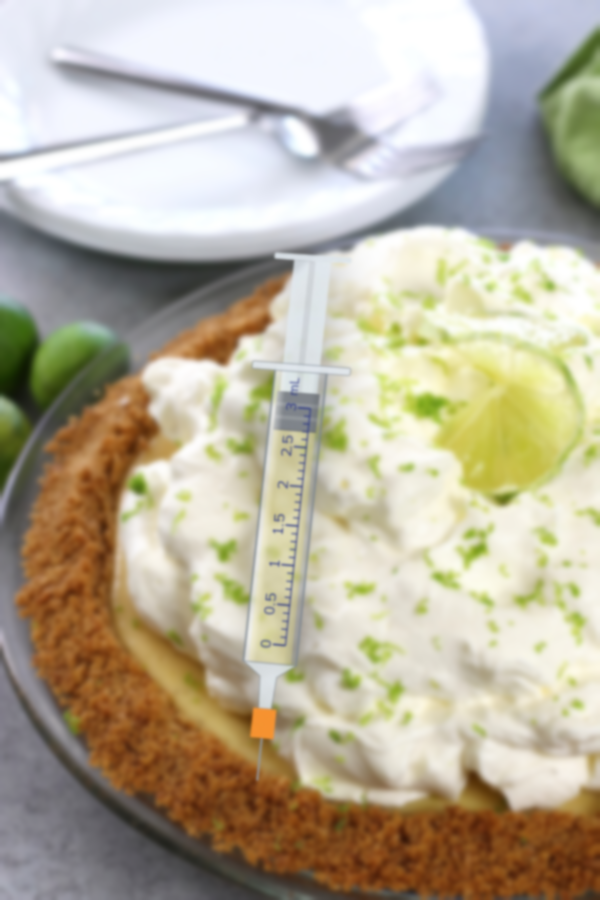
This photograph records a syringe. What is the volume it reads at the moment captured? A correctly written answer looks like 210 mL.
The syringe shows 2.7 mL
